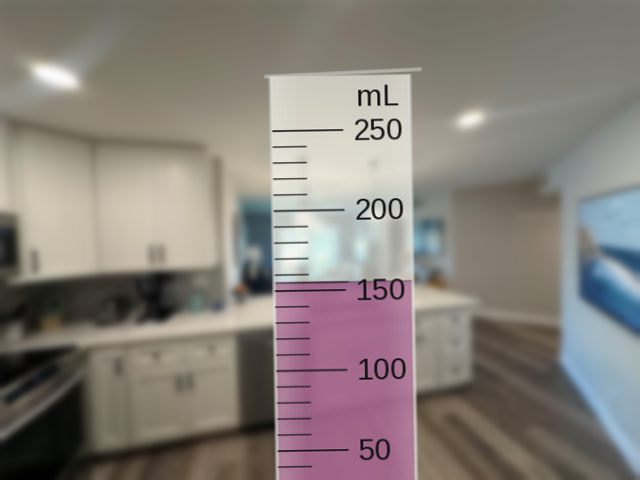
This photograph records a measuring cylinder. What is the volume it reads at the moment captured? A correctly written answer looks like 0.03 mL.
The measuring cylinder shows 155 mL
